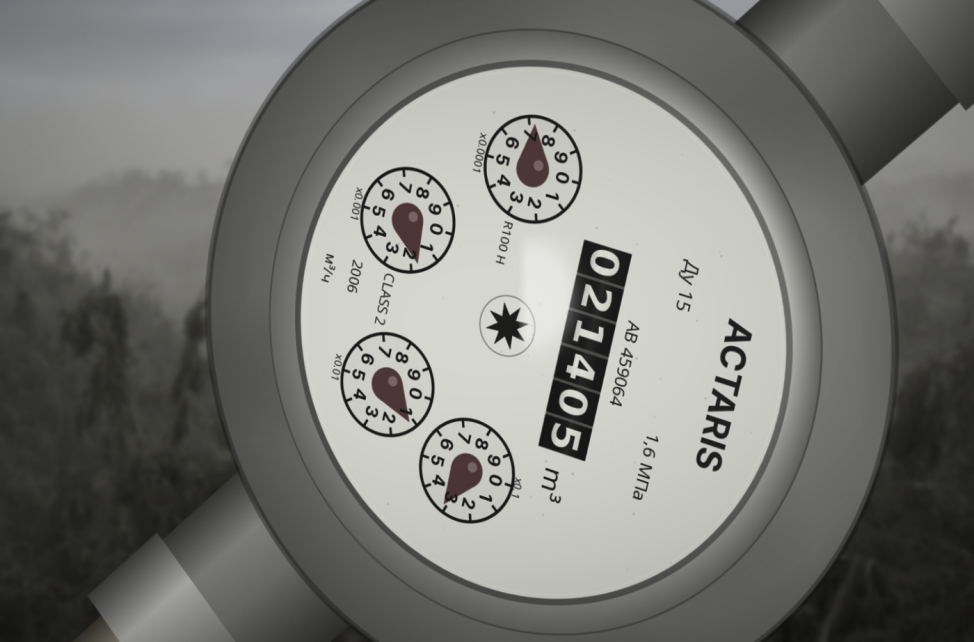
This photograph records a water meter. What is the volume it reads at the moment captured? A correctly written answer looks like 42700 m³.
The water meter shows 21405.3117 m³
